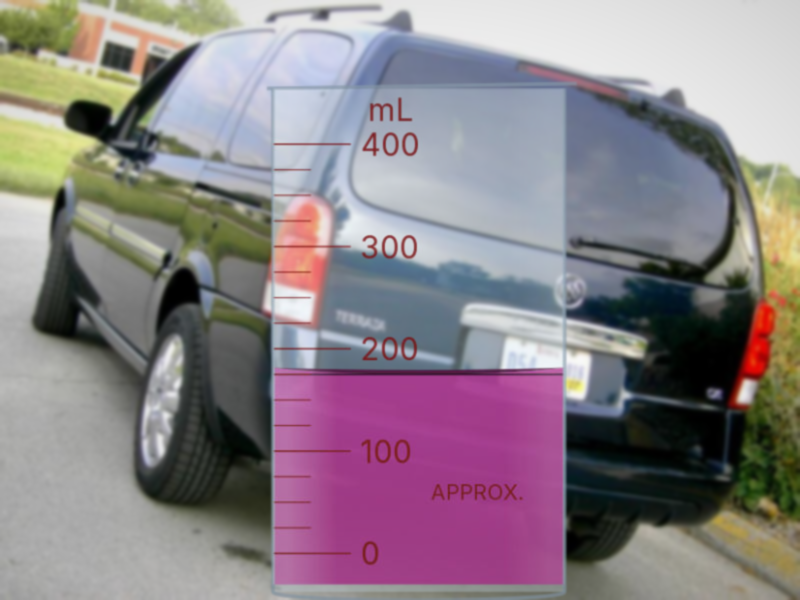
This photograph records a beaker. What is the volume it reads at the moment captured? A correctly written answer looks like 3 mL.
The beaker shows 175 mL
